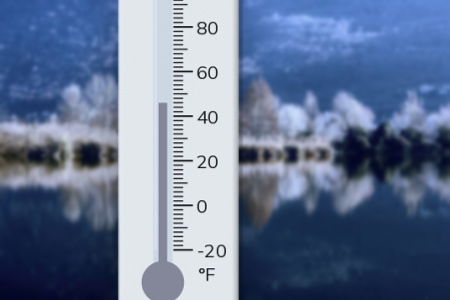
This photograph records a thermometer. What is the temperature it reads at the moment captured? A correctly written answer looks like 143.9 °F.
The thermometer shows 46 °F
